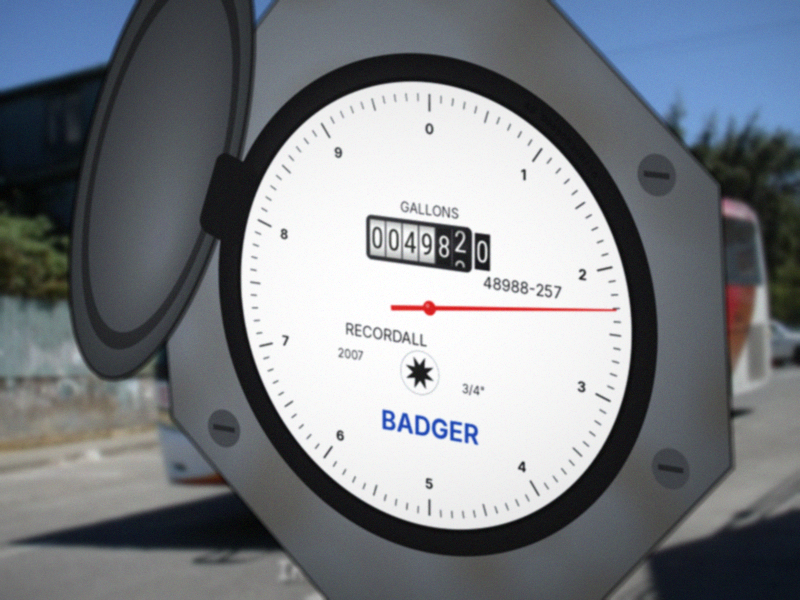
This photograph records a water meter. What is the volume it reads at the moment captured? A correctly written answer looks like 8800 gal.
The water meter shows 49822.3 gal
